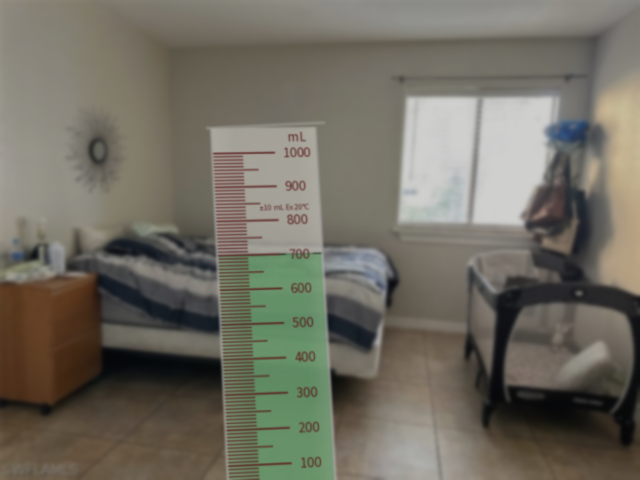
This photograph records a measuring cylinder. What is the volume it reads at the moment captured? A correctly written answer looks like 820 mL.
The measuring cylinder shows 700 mL
